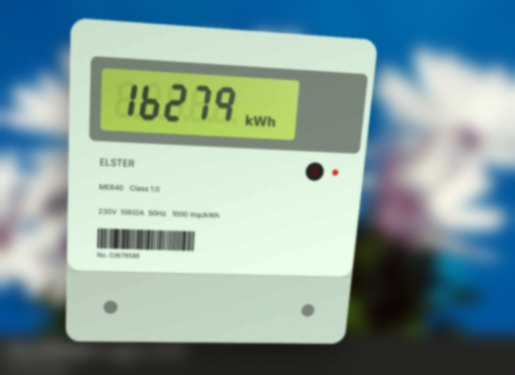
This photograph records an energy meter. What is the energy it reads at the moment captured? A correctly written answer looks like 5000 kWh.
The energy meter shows 16279 kWh
